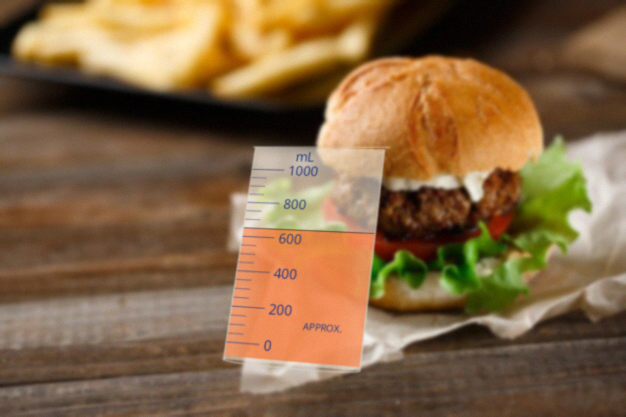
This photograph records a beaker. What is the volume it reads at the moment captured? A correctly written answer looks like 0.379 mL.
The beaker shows 650 mL
